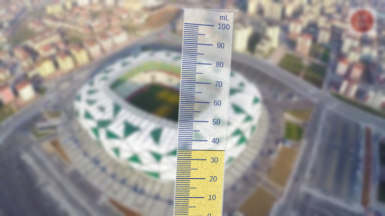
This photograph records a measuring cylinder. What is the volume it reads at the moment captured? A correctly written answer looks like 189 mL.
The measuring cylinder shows 35 mL
